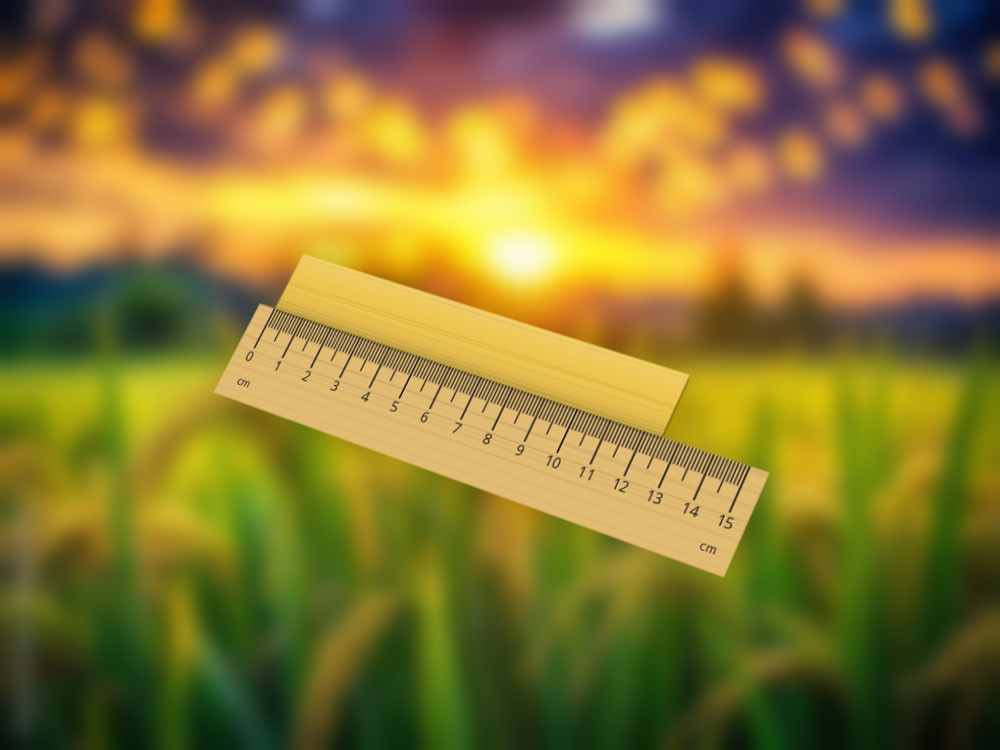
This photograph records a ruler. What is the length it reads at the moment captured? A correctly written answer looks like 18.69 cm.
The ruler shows 12.5 cm
